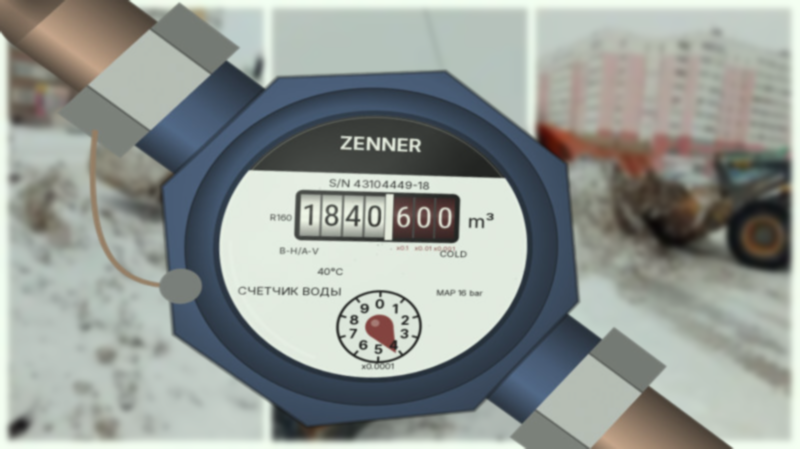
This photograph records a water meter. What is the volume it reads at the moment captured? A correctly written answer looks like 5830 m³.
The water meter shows 1840.6004 m³
